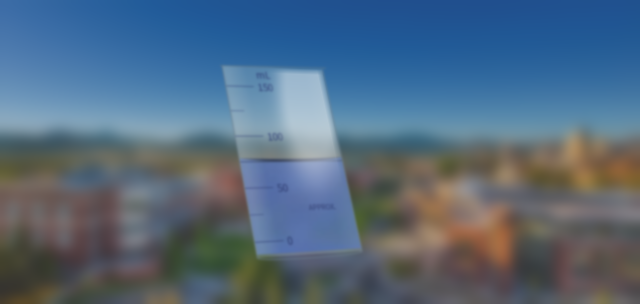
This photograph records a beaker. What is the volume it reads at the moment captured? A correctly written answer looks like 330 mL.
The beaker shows 75 mL
